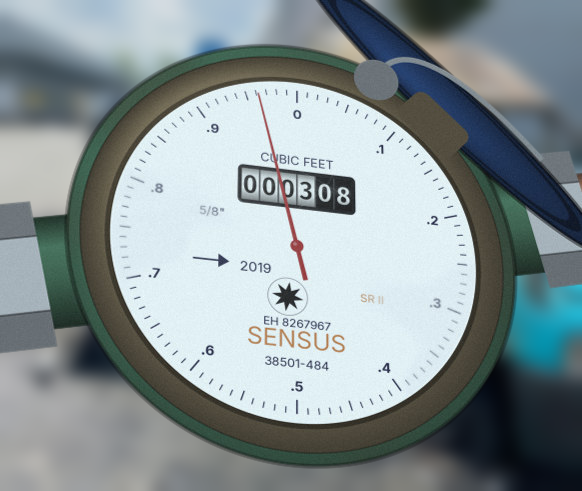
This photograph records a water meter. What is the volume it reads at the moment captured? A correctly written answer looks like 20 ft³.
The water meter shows 307.96 ft³
